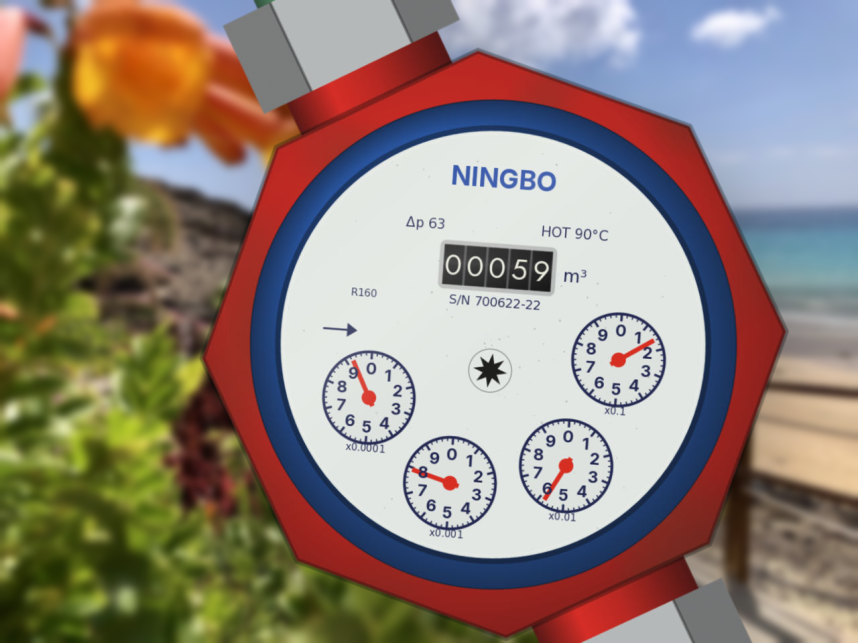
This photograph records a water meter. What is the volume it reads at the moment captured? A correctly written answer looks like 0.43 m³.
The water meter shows 59.1579 m³
